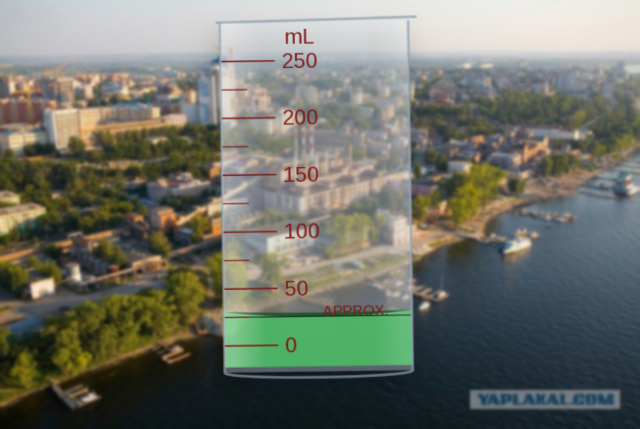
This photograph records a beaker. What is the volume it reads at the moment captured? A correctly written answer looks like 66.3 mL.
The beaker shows 25 mL
